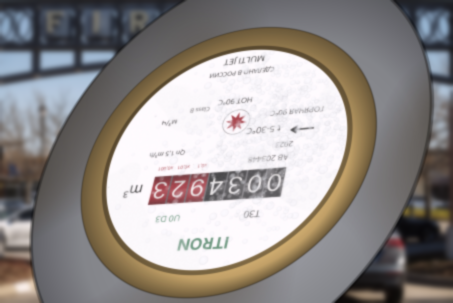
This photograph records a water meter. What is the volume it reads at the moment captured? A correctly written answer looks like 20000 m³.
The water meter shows 34.923 m³
